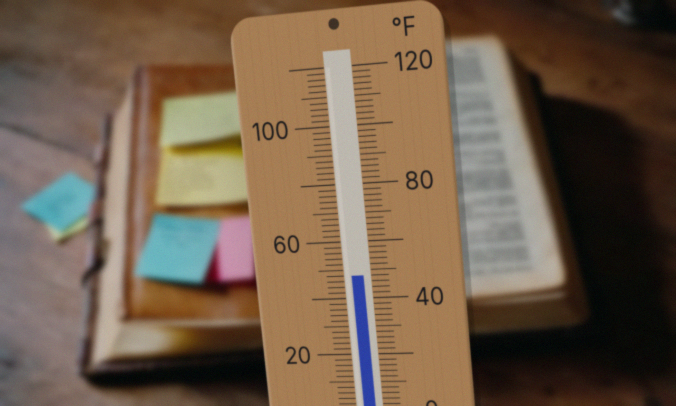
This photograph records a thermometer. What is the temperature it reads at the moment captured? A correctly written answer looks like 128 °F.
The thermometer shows 48 °F
